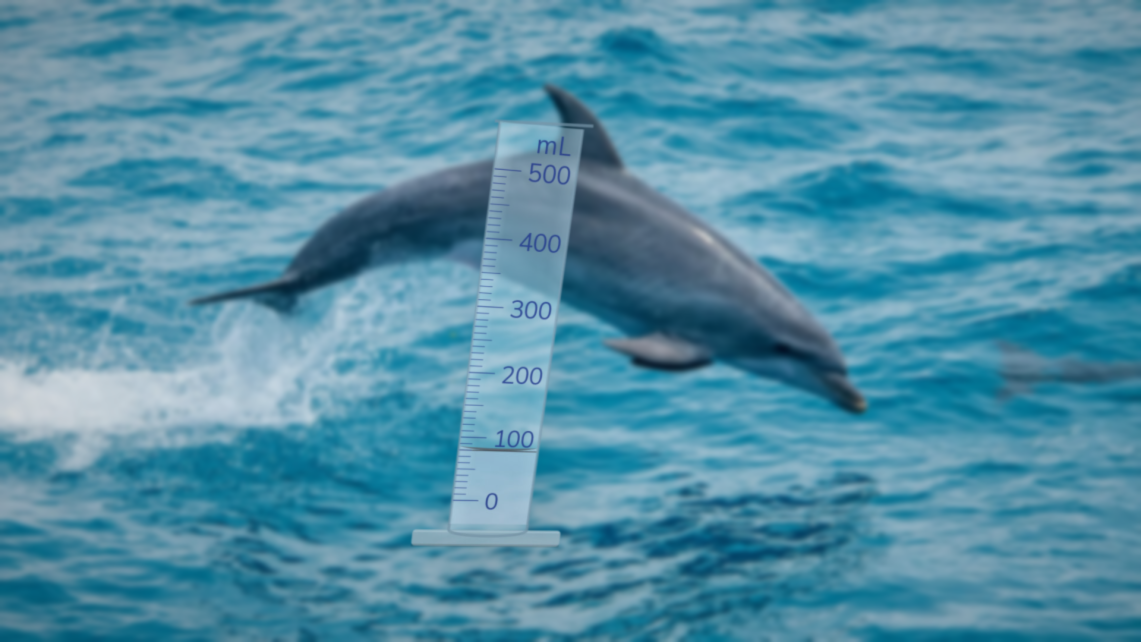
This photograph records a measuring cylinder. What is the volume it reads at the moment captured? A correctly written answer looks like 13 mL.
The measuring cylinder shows 80 mL
